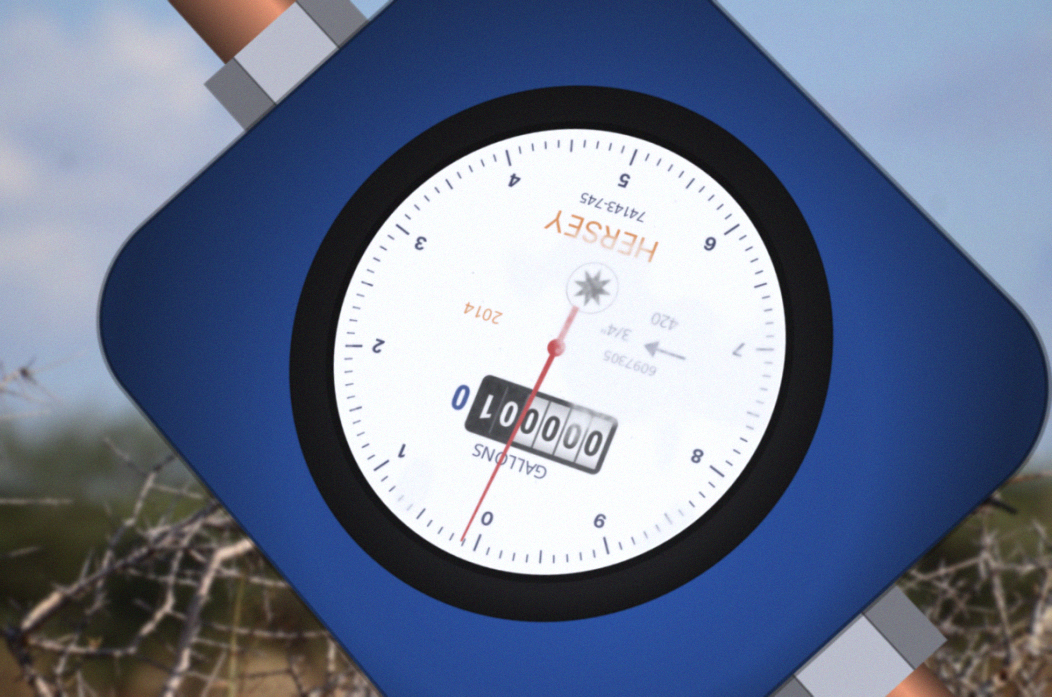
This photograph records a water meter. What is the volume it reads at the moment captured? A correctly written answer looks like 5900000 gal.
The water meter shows 10.1 gal
